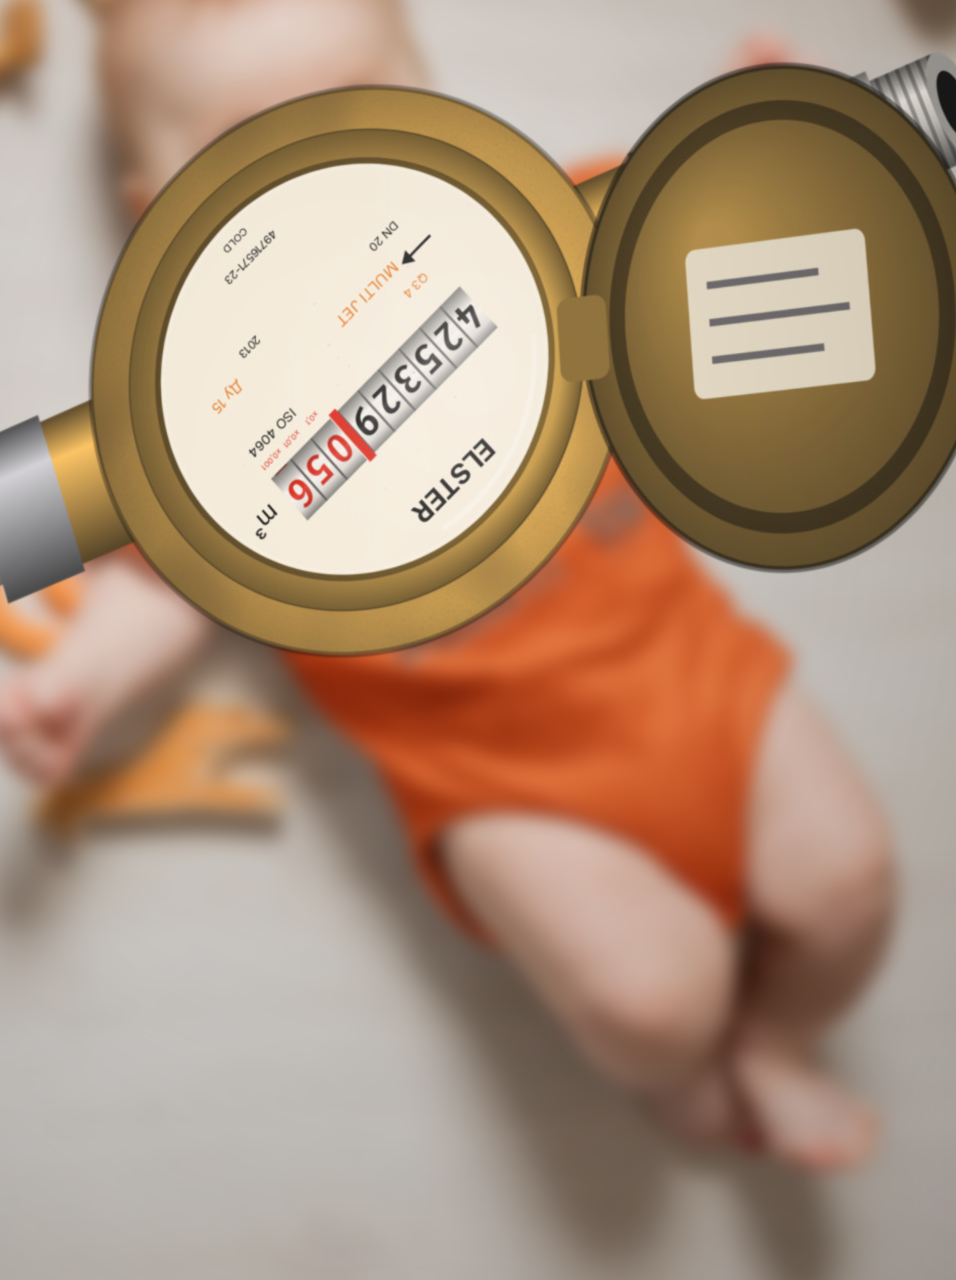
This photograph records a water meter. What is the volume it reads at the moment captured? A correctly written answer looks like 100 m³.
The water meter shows 425329.056 m³
